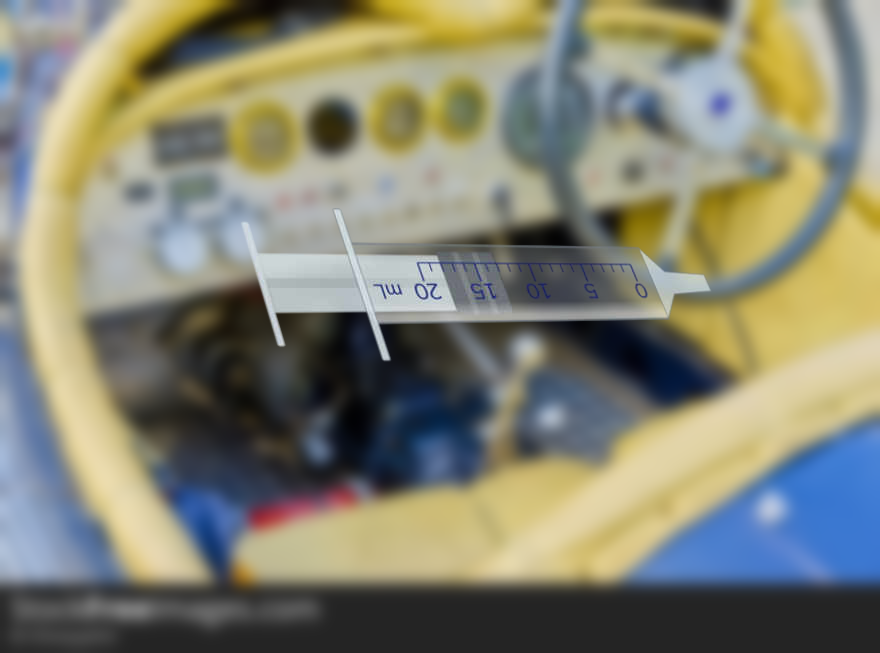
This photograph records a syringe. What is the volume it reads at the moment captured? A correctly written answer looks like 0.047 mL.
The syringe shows 13 mL
